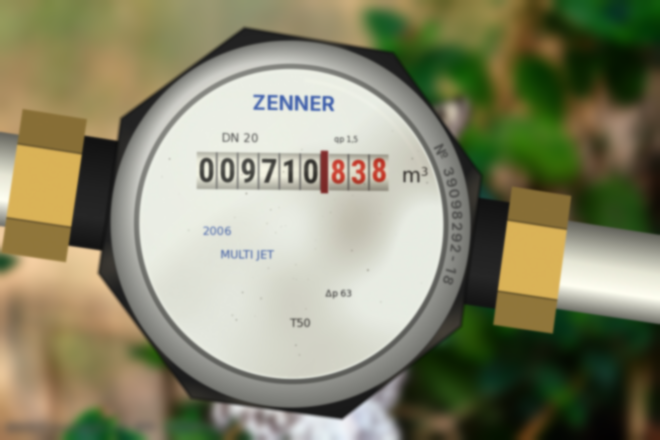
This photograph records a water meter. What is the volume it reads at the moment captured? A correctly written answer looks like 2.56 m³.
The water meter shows 9710.838 m³
